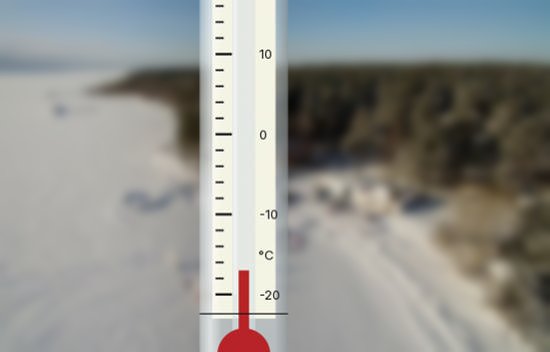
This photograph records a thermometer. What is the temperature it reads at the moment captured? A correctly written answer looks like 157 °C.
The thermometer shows -17 °C
